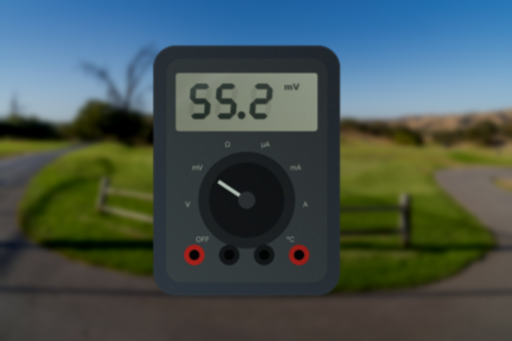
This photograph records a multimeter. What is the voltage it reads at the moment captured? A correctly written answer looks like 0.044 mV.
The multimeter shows 55.2 mV
